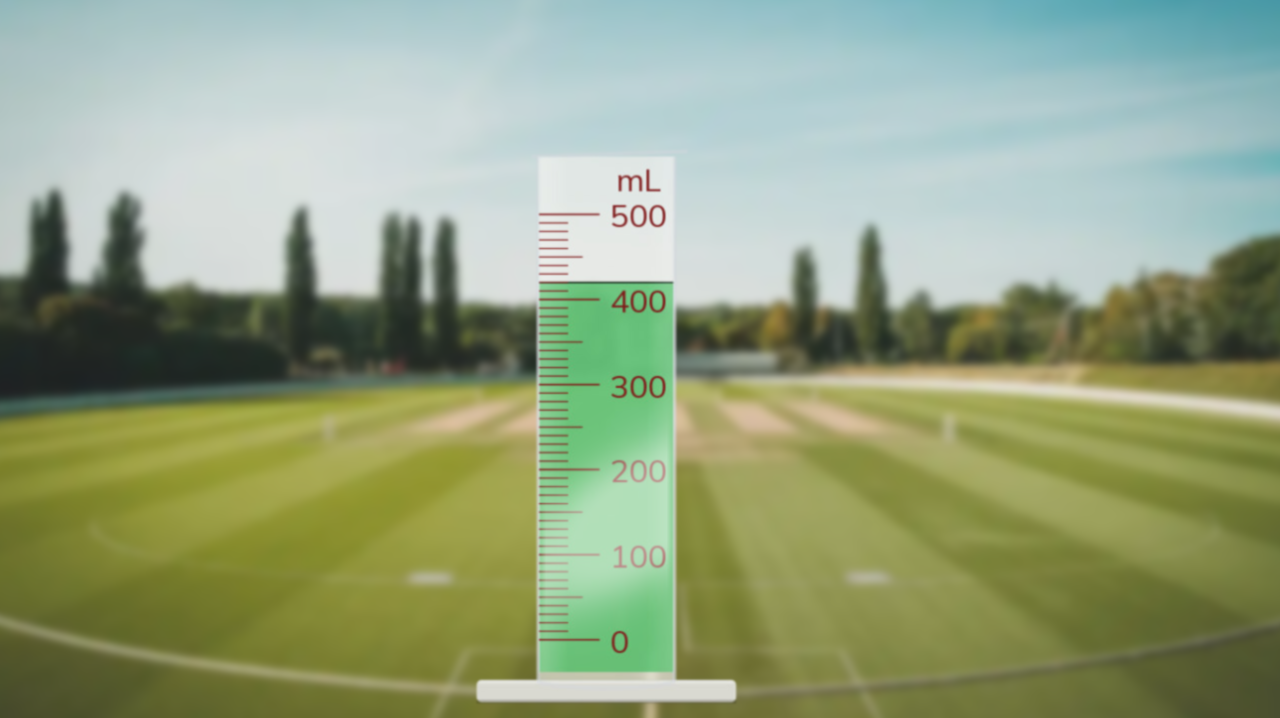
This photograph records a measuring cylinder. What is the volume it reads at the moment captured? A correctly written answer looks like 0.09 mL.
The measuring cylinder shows 420 mL
